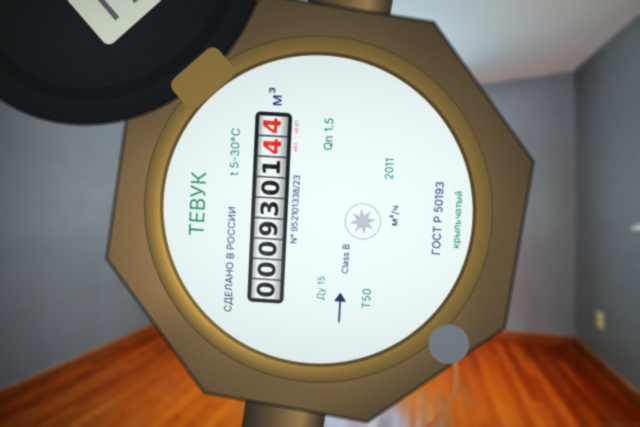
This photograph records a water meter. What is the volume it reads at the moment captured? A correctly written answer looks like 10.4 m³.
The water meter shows 9301.44 m³
